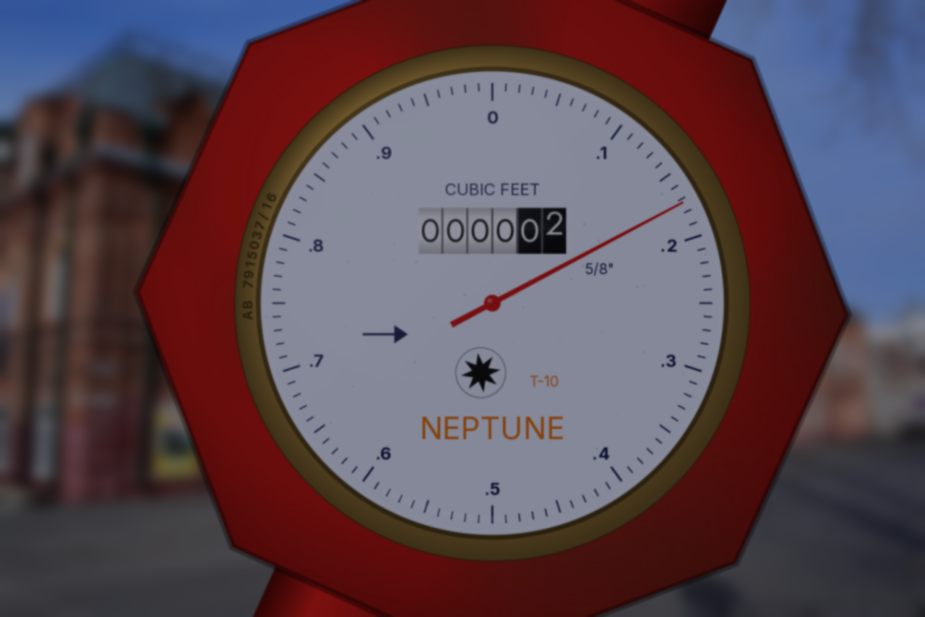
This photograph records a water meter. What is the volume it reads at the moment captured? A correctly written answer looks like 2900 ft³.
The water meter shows 2.17 ft³
